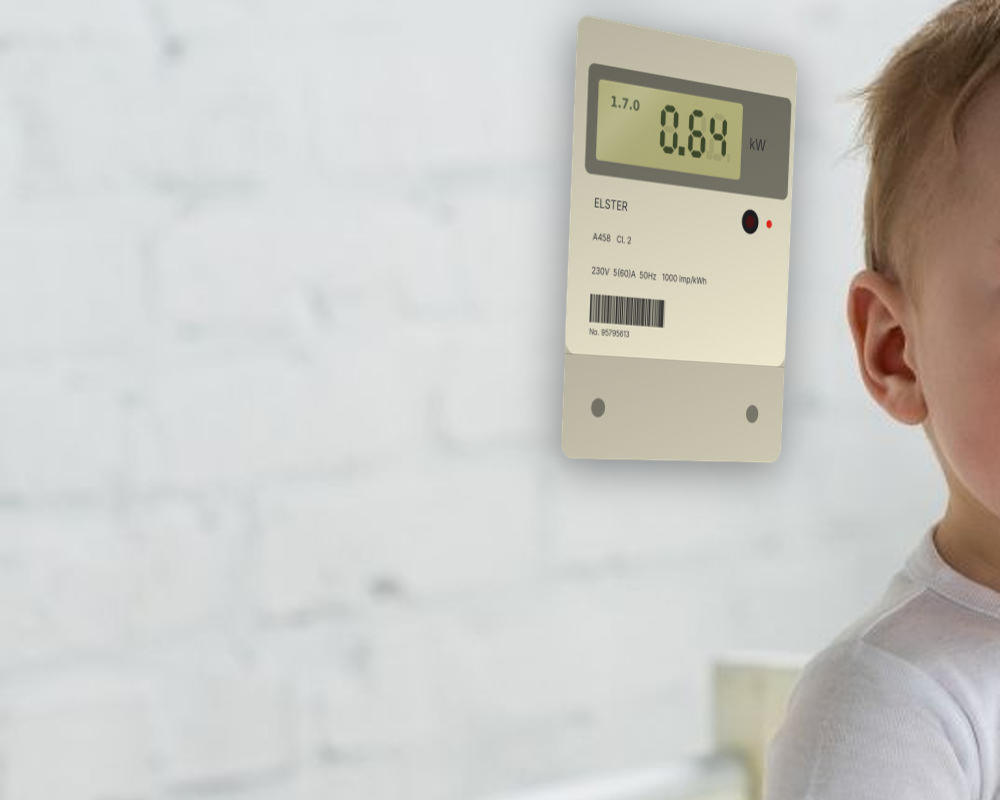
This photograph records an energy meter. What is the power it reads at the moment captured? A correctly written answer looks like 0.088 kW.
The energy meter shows 0.64 kW
